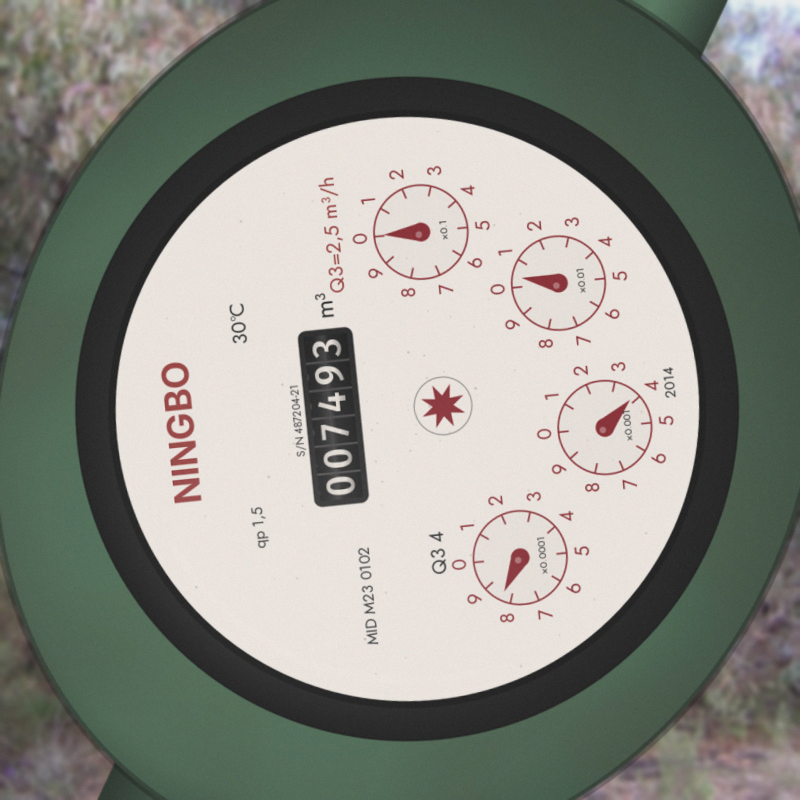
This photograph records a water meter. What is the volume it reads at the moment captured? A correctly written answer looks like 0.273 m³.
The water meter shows 7493.0038 m³
